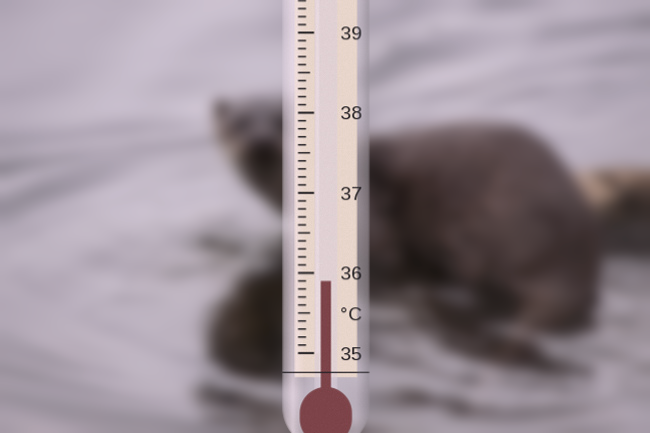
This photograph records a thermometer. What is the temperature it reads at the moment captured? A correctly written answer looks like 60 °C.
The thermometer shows 35.9 °C
